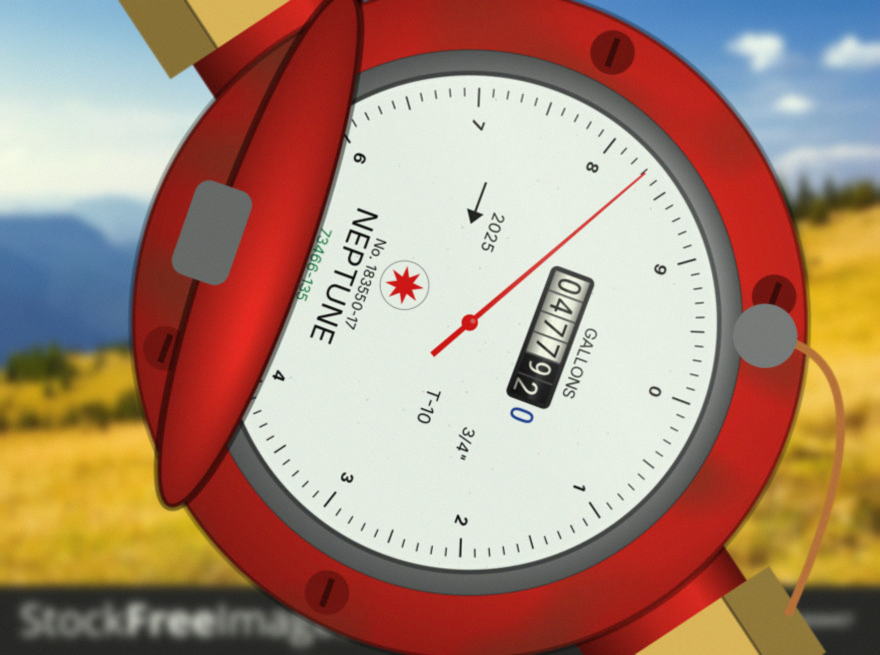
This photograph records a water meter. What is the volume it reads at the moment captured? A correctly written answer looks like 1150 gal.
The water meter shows 477918.3 gal
